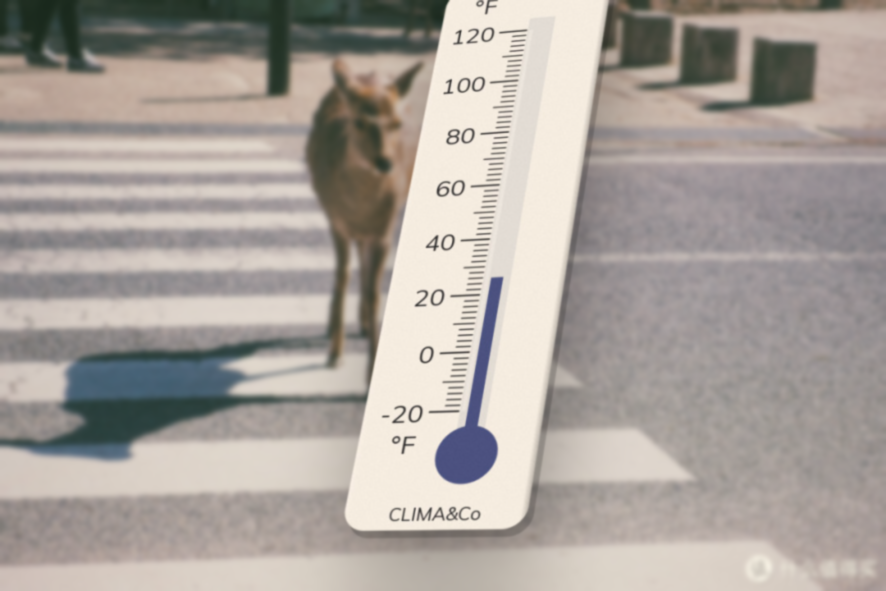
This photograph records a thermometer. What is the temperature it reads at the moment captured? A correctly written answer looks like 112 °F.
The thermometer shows 26 °F
